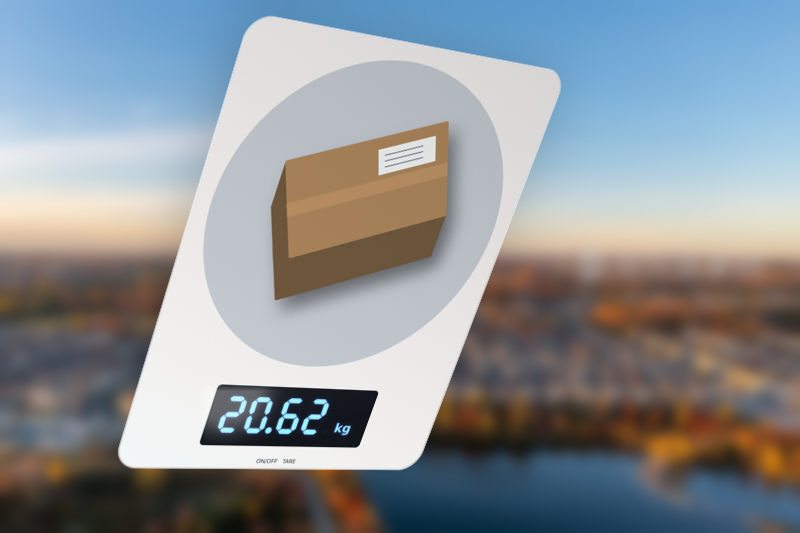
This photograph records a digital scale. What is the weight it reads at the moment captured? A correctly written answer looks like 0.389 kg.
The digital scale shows 20.62 kg
